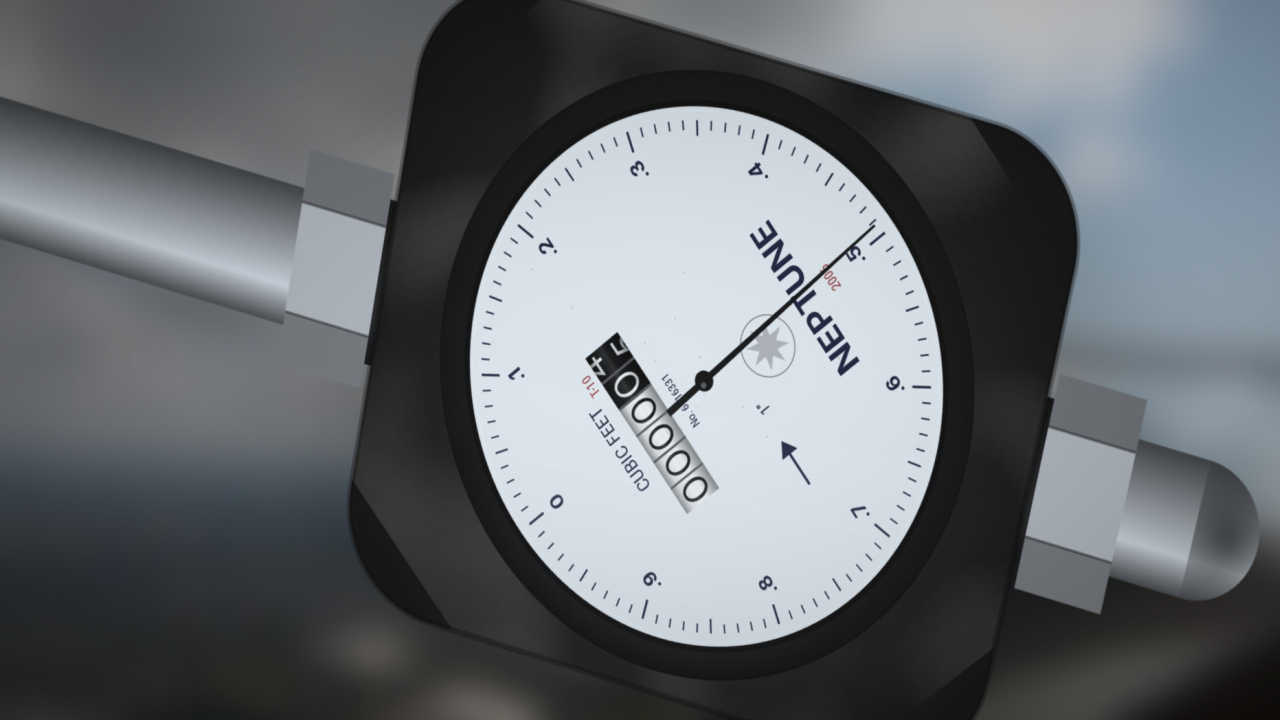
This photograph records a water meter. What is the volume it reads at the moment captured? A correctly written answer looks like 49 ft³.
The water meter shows 4.49 ft³
